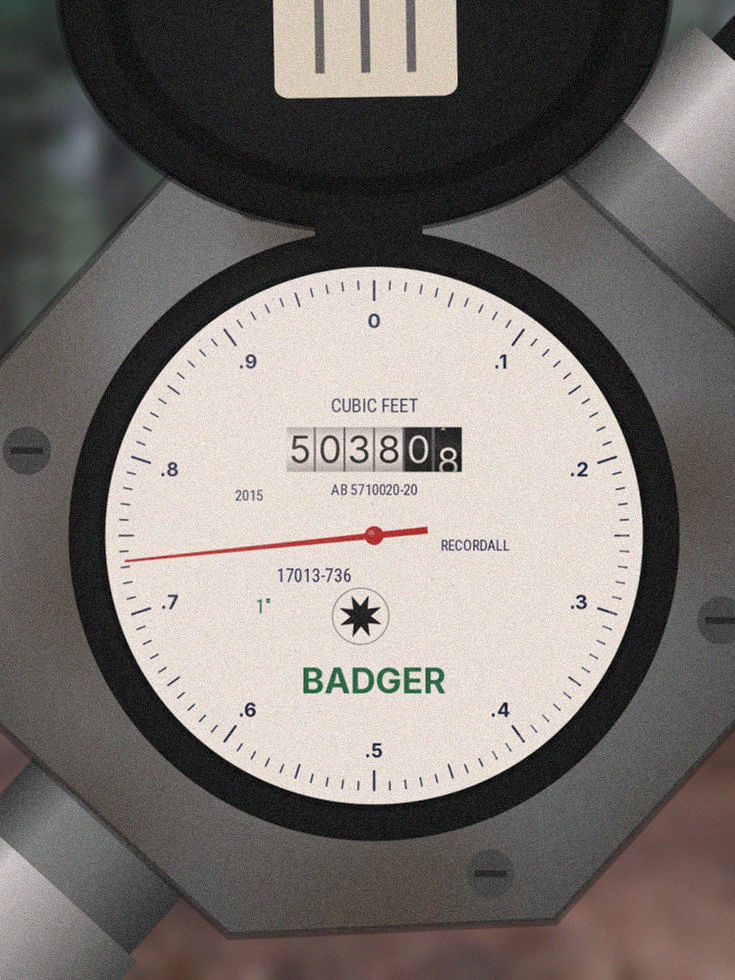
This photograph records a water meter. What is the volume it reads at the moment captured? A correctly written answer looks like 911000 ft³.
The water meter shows 503807.73 ft³
